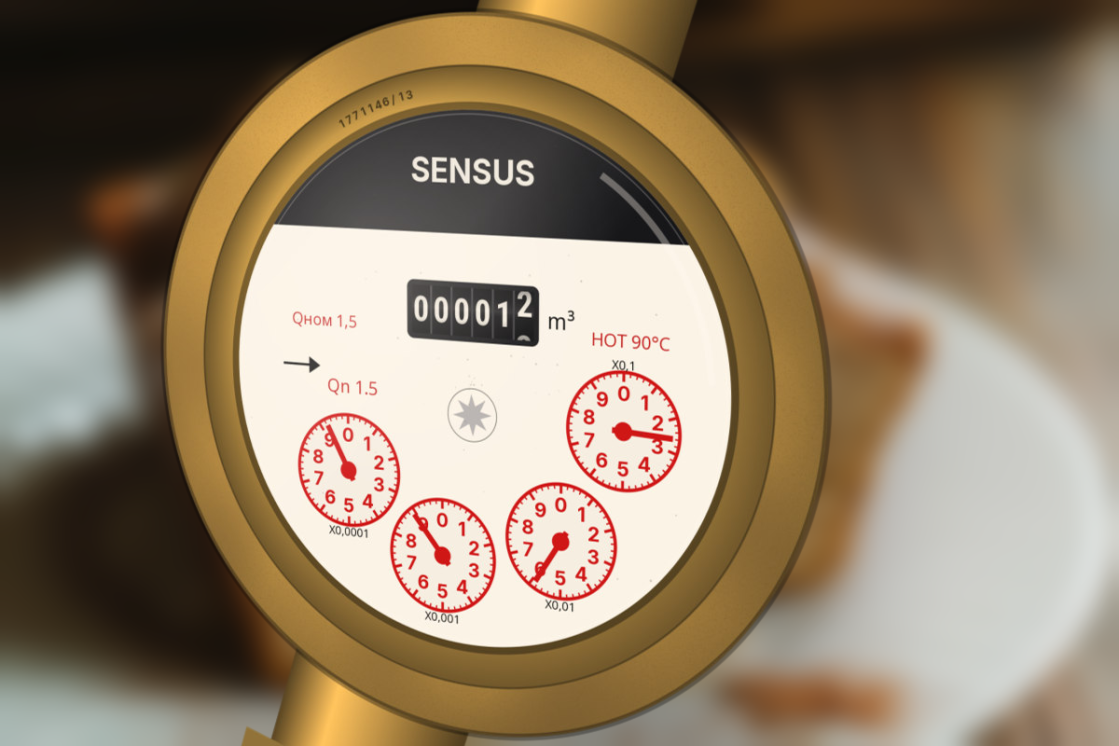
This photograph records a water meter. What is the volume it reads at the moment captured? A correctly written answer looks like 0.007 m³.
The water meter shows 12.2589 m³
